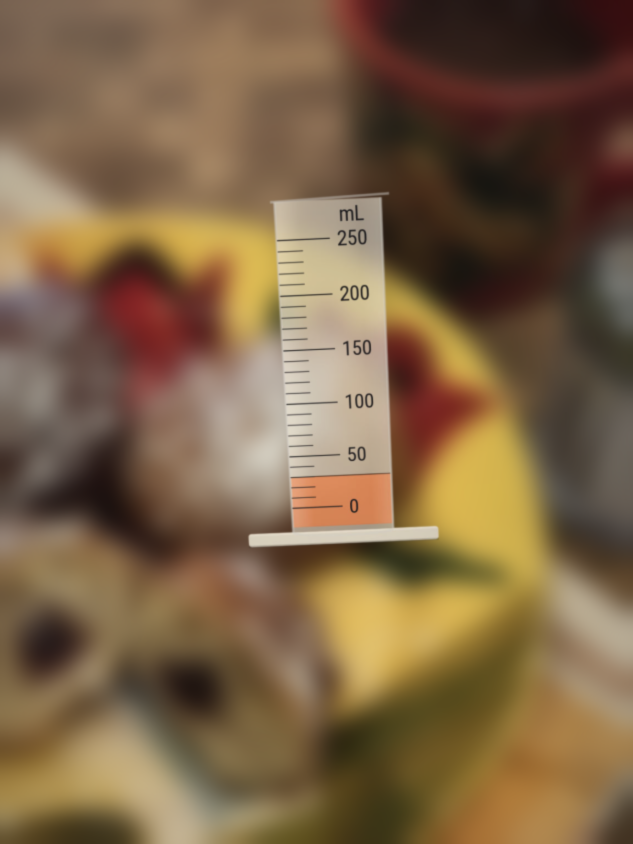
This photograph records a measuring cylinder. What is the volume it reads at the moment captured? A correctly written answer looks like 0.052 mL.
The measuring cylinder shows 30 mL
